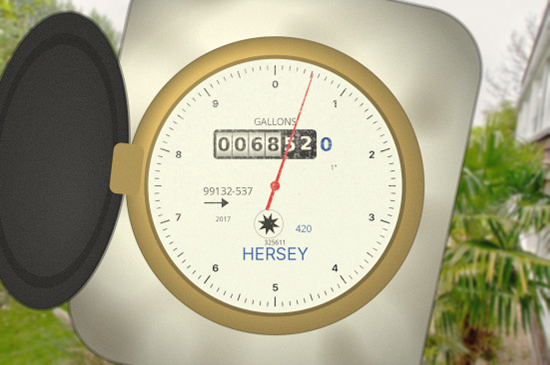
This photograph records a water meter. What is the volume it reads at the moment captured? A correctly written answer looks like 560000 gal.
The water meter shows 68520.5 gal
